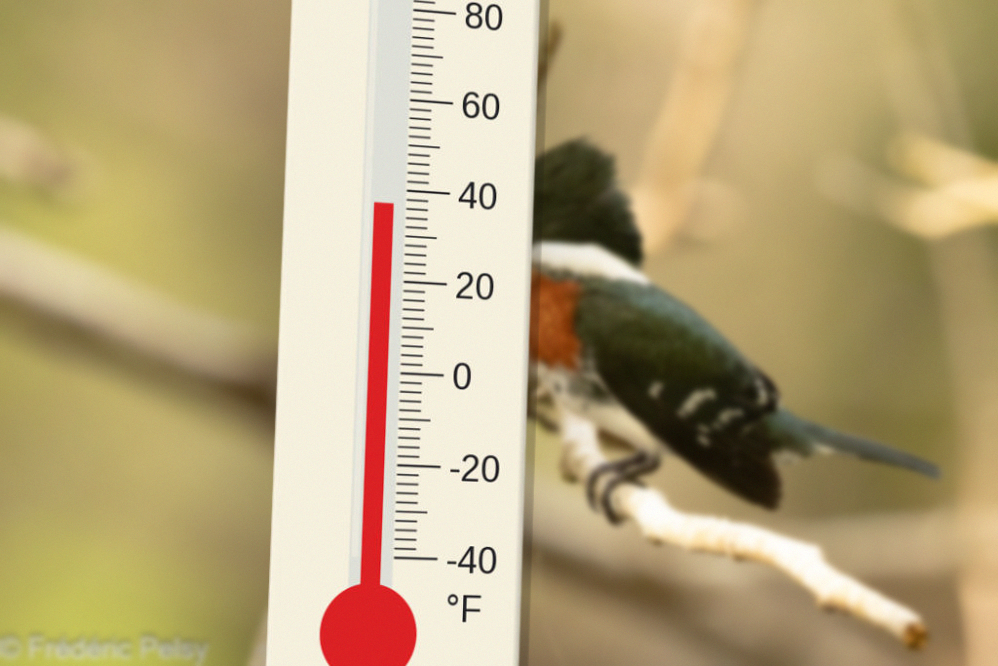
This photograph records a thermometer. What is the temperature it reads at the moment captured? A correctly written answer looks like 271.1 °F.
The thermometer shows 37 °F
